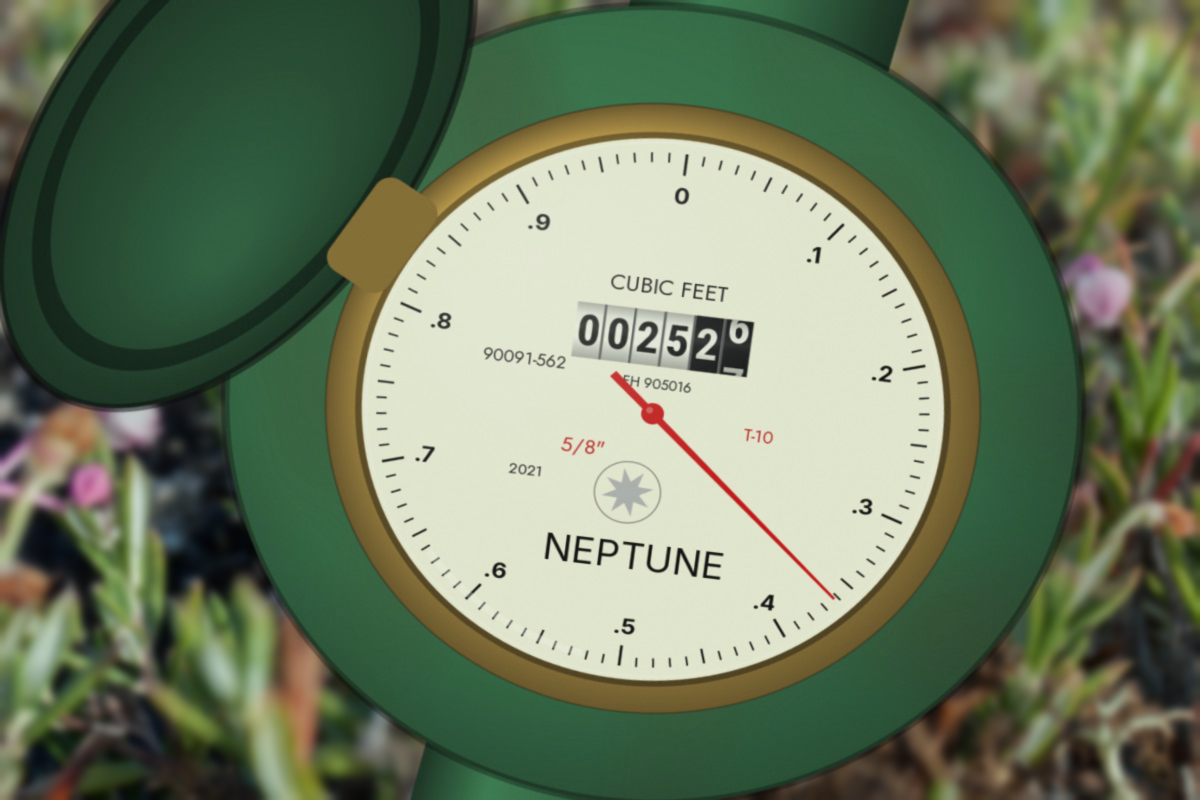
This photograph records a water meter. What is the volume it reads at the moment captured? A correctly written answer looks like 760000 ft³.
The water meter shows 2526.36 ft³
